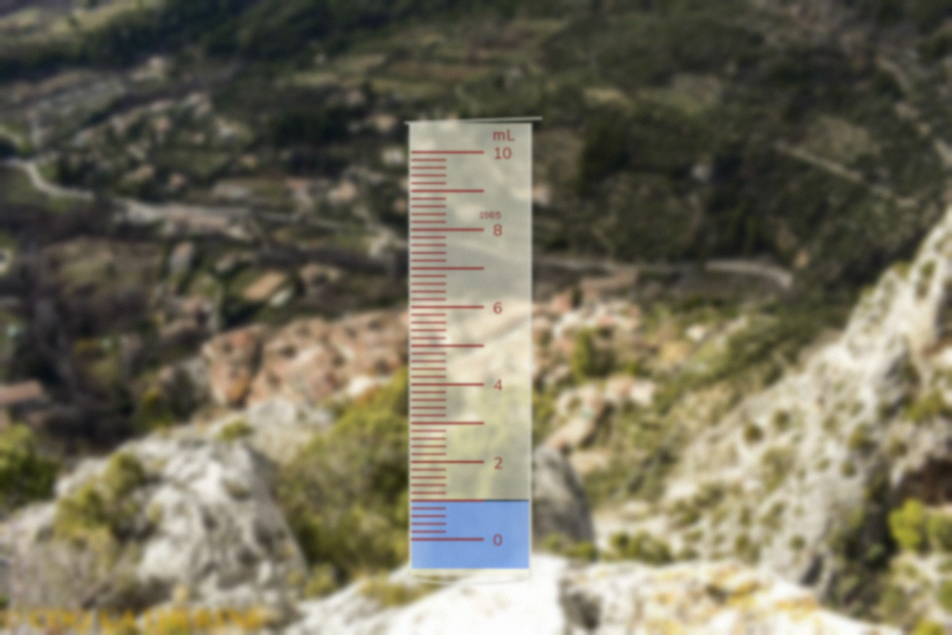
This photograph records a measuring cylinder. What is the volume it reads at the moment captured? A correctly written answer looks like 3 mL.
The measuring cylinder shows 1 mL
